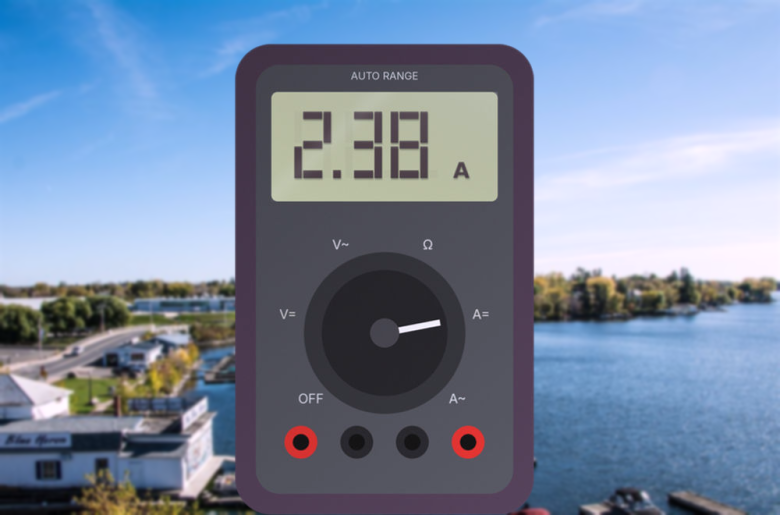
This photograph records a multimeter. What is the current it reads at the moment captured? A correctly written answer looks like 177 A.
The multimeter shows 2.38 A
